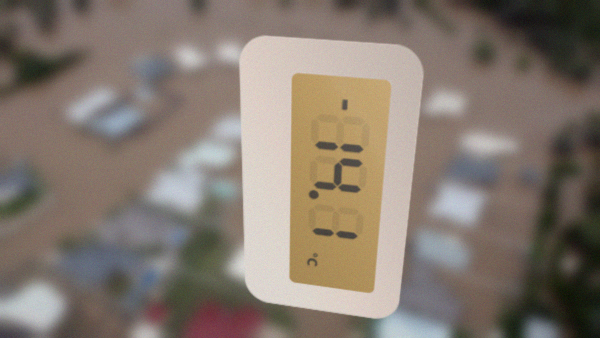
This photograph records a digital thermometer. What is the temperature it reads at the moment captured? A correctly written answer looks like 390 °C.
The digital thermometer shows -14.1 °C
